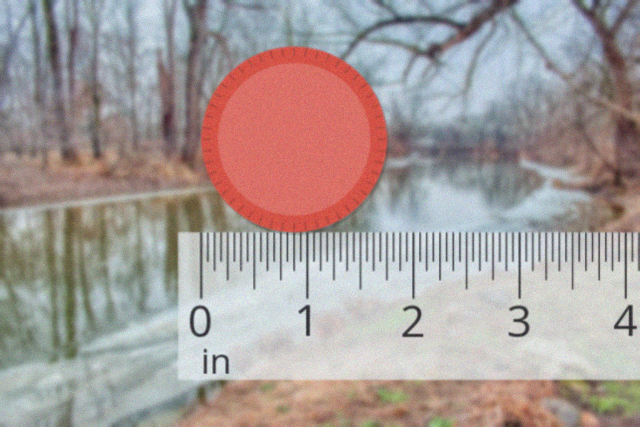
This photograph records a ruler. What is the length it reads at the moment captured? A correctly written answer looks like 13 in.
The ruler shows 1.75 in
